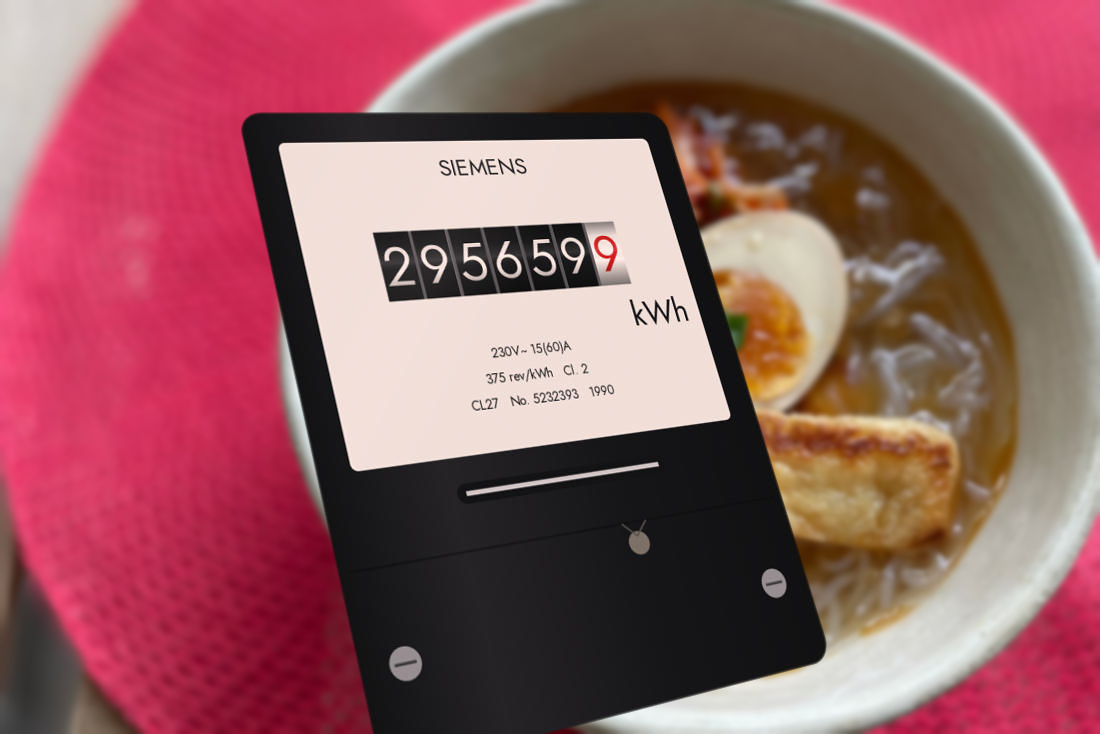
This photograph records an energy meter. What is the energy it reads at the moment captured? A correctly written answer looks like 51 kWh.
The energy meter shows 295659.9 kWh
